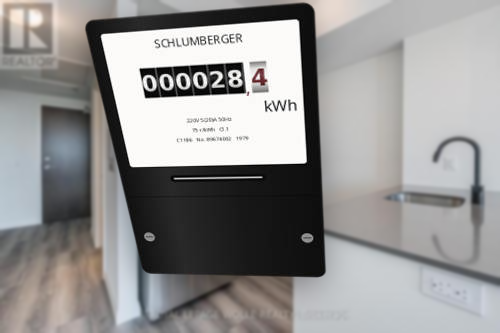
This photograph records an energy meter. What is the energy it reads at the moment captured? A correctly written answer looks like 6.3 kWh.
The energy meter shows 28.4 kWh
